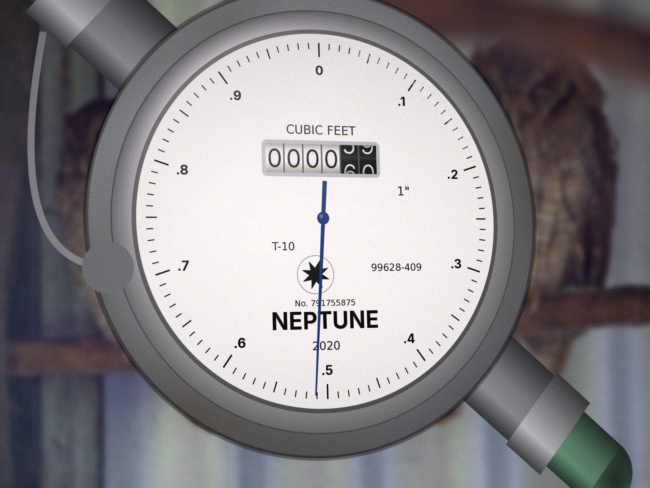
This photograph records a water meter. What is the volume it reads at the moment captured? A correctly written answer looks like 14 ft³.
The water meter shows 59.51 ft³
